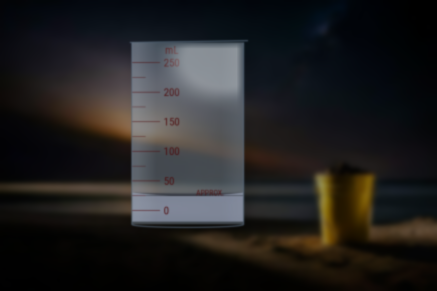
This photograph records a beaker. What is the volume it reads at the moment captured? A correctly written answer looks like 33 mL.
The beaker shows 25 mL
